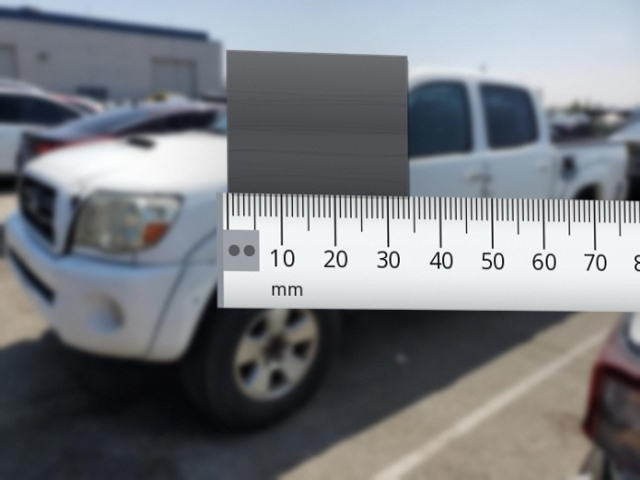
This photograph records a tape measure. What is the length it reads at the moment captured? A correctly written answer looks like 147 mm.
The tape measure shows 34 mm
